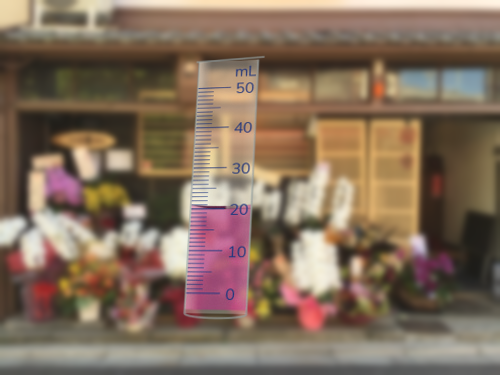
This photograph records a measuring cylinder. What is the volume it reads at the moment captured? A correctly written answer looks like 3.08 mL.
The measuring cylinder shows 20 mL
